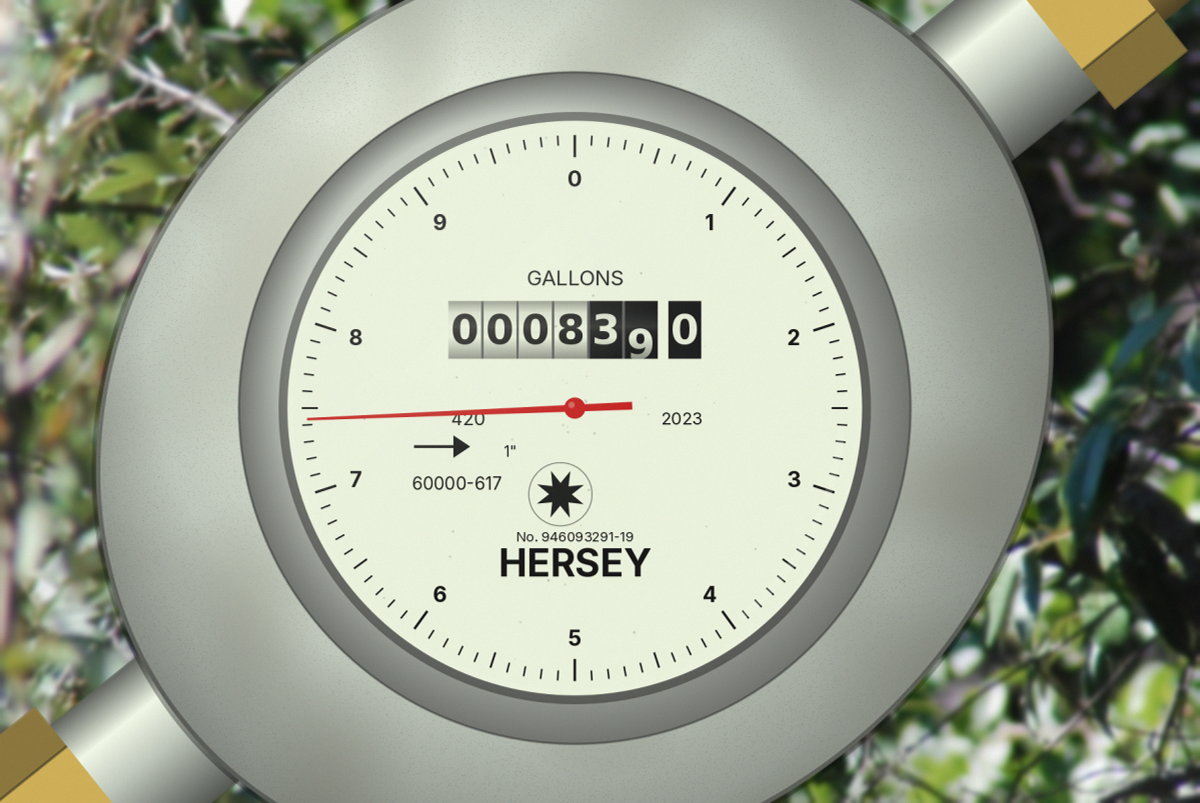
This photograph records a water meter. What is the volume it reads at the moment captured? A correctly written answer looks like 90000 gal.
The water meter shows 8387.4 gal
